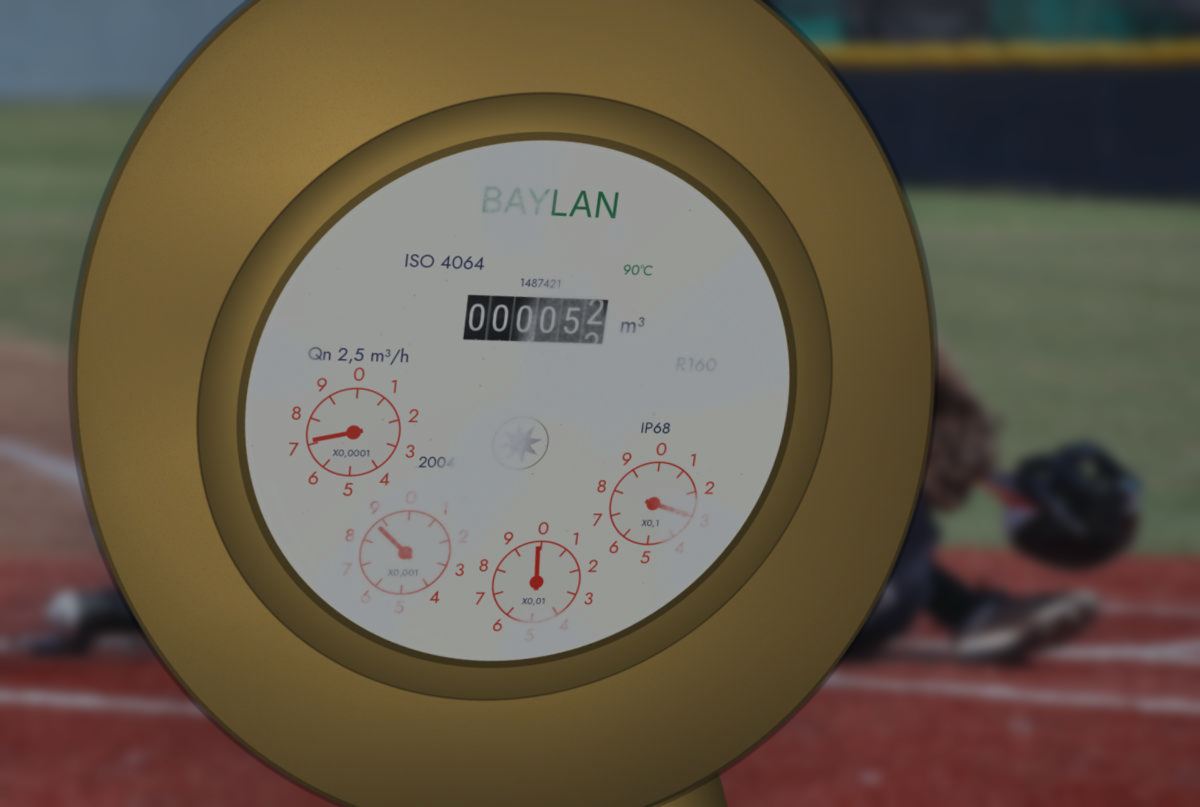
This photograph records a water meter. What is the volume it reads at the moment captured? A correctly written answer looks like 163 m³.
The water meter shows 52.2987 m³
